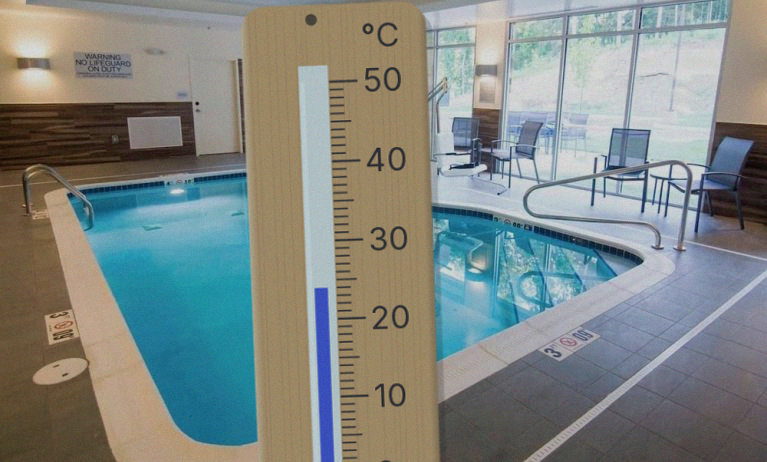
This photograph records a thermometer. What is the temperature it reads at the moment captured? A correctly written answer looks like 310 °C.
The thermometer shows 24 °C
